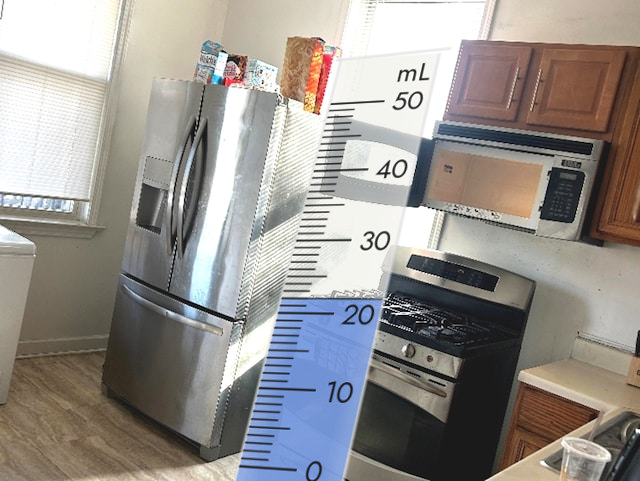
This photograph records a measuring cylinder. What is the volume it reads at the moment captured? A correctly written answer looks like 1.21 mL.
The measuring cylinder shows 22 mL
